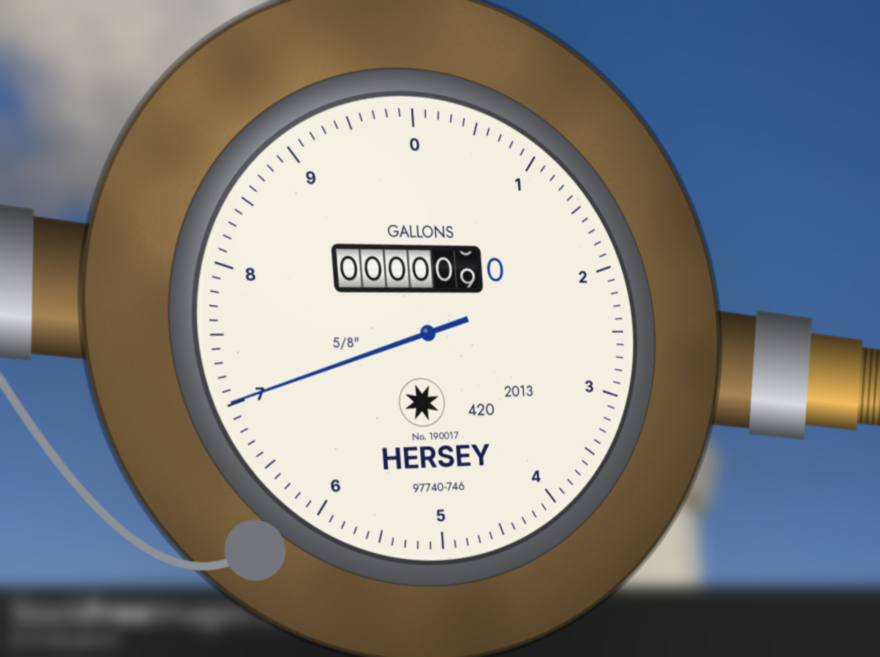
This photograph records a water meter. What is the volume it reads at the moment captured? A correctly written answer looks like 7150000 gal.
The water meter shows 87.0 gal
